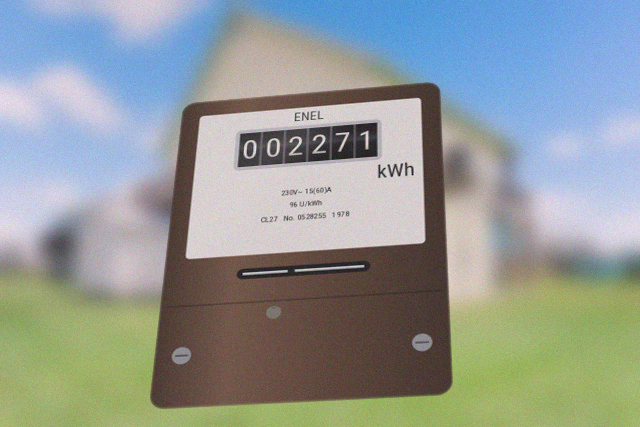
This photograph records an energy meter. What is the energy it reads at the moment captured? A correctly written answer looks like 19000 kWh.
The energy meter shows 2271 kWh
